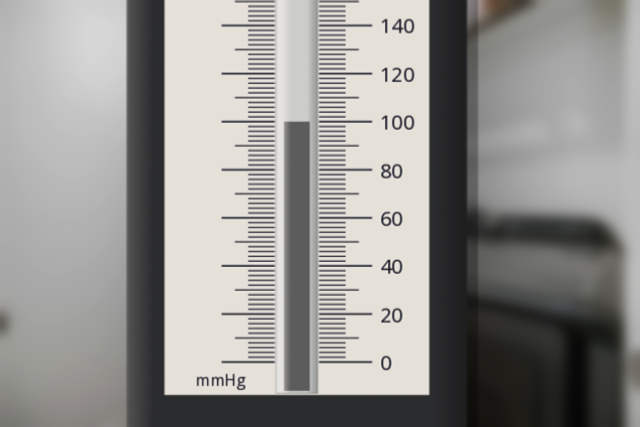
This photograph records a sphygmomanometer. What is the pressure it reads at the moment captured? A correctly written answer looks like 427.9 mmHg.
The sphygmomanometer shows 100 mmHg
